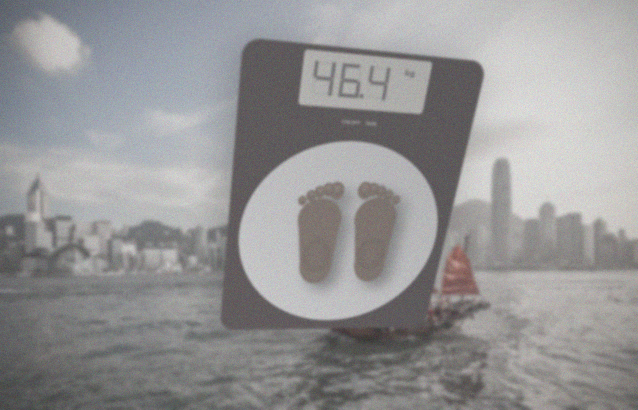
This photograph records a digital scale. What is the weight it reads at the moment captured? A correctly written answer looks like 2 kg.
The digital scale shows 46.4 kg
